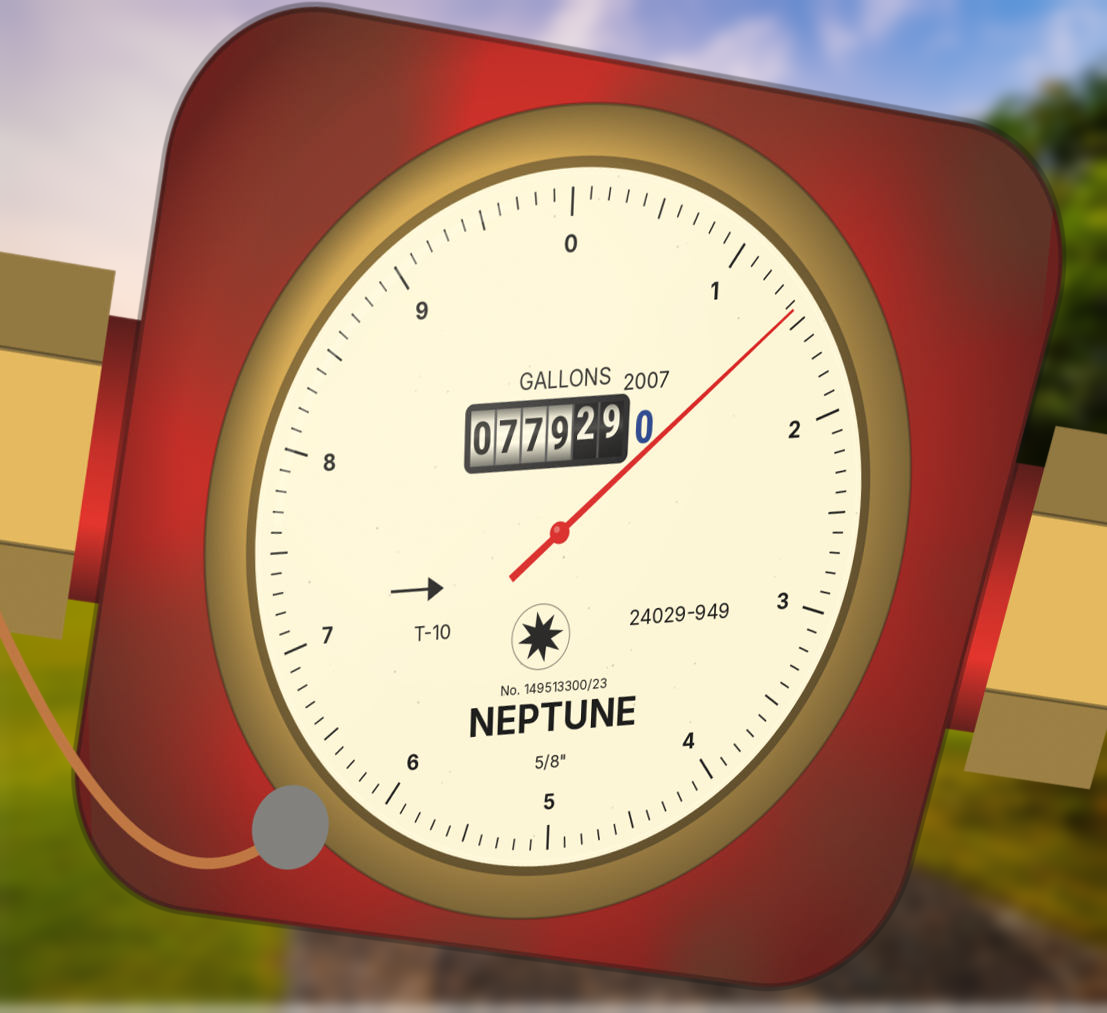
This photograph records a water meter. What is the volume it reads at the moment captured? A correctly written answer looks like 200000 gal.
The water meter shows 779291.4 gal
